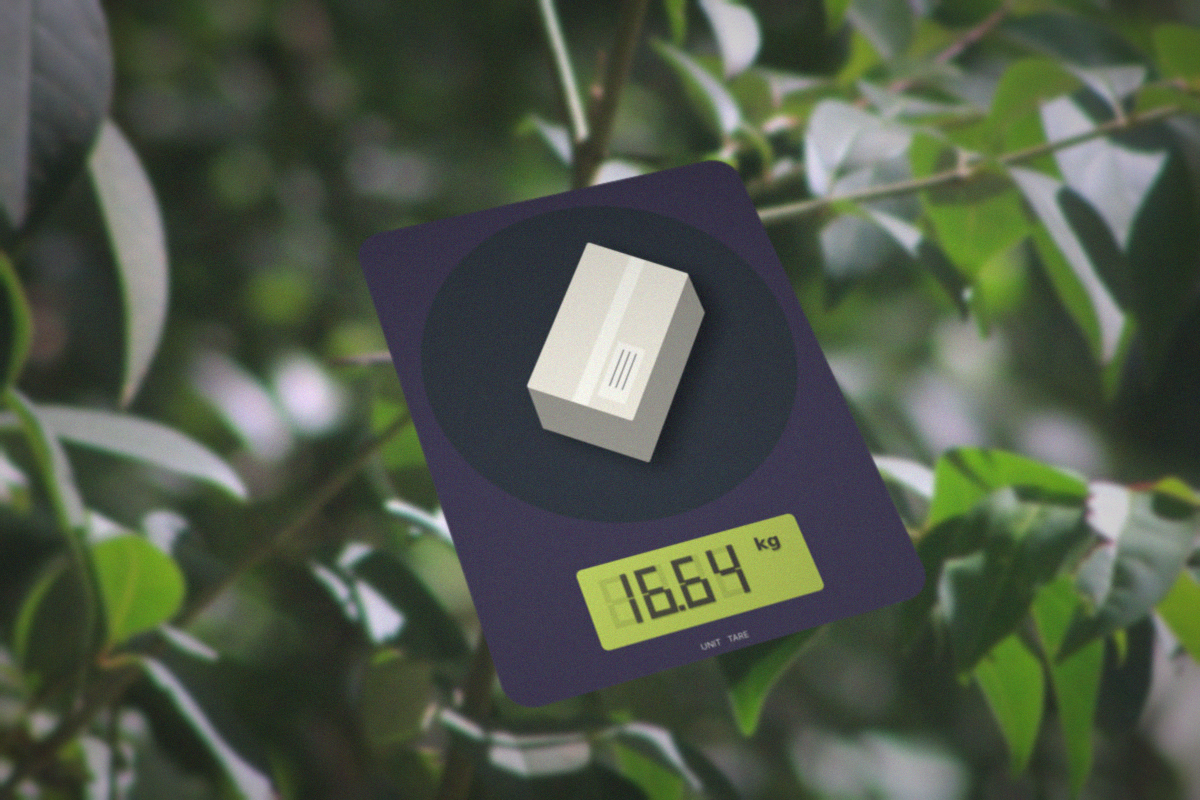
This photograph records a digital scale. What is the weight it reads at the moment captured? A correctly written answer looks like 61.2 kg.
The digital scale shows 16.64 kg
